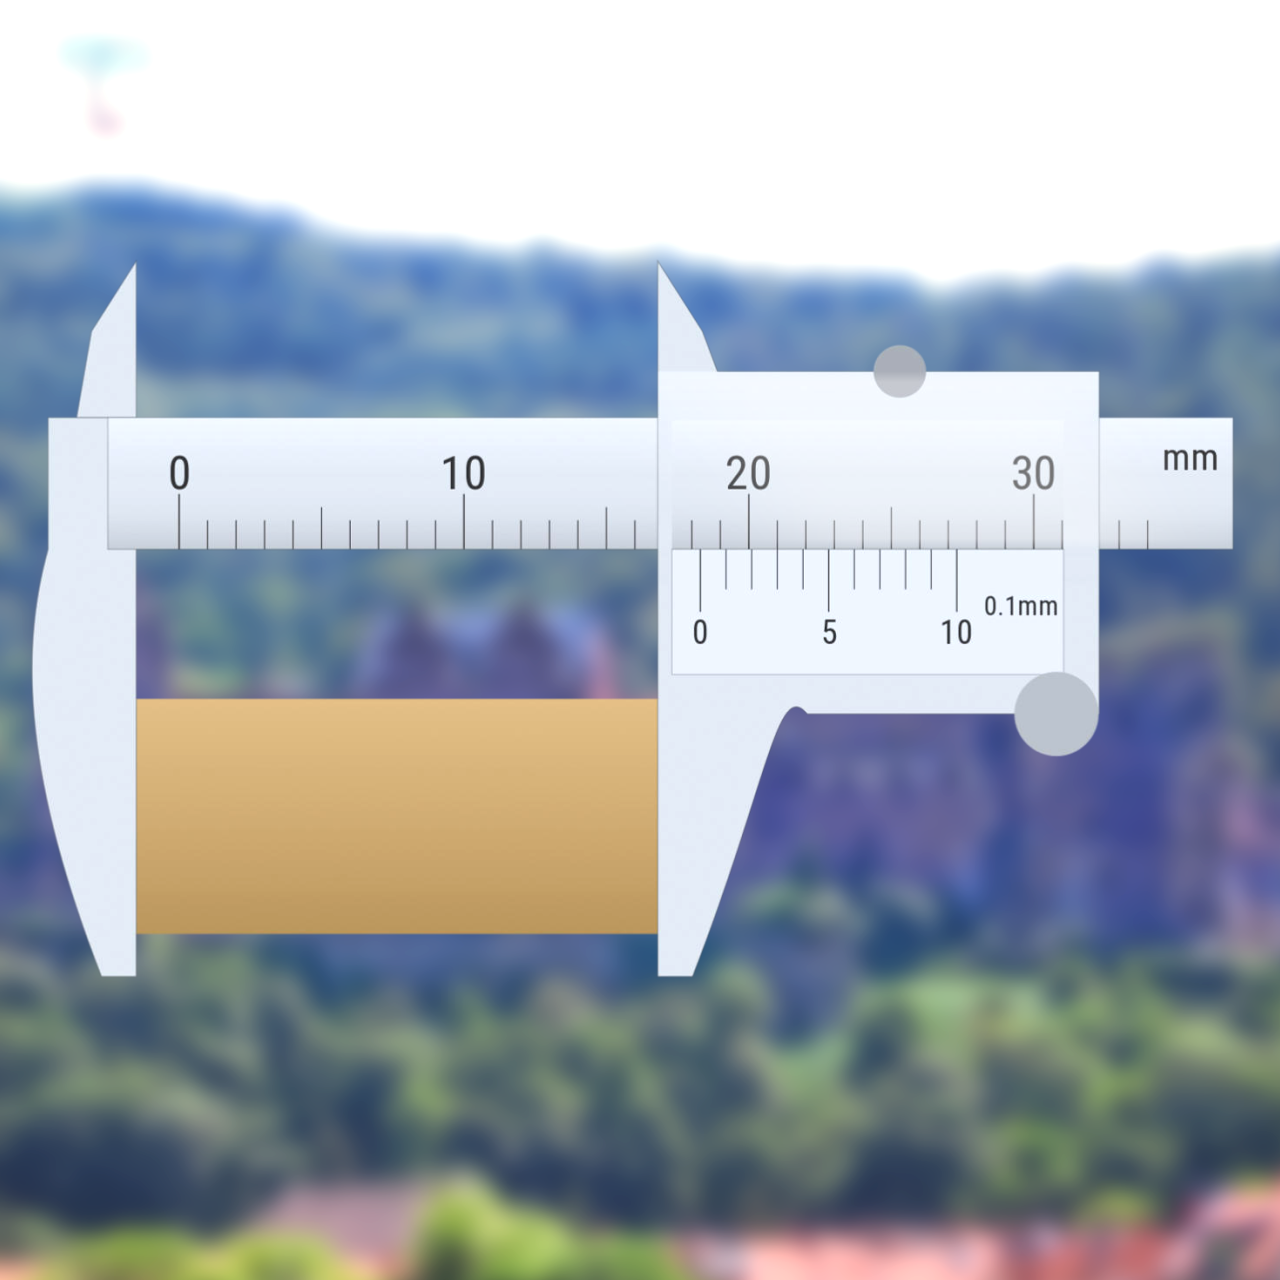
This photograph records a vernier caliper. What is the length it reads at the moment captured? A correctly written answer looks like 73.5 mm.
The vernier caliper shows 18.3 mm
